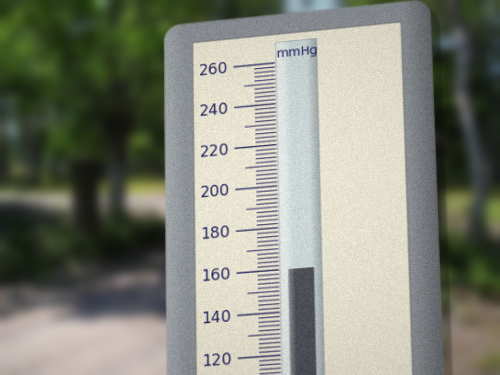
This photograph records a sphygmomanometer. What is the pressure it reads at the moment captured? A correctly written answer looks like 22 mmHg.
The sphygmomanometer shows 160 mmHg
